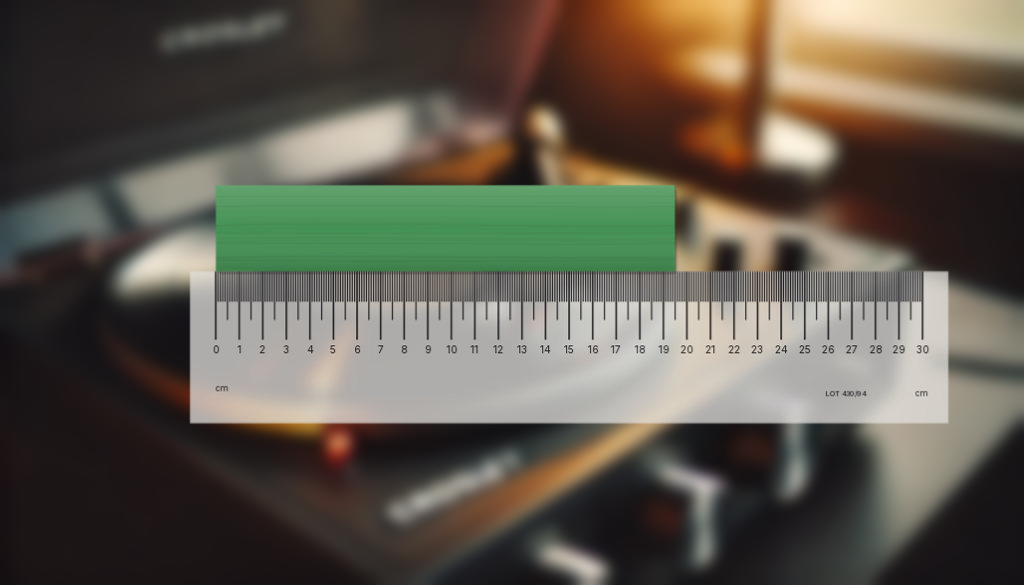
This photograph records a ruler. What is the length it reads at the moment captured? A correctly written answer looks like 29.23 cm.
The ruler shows 19.5 cm
